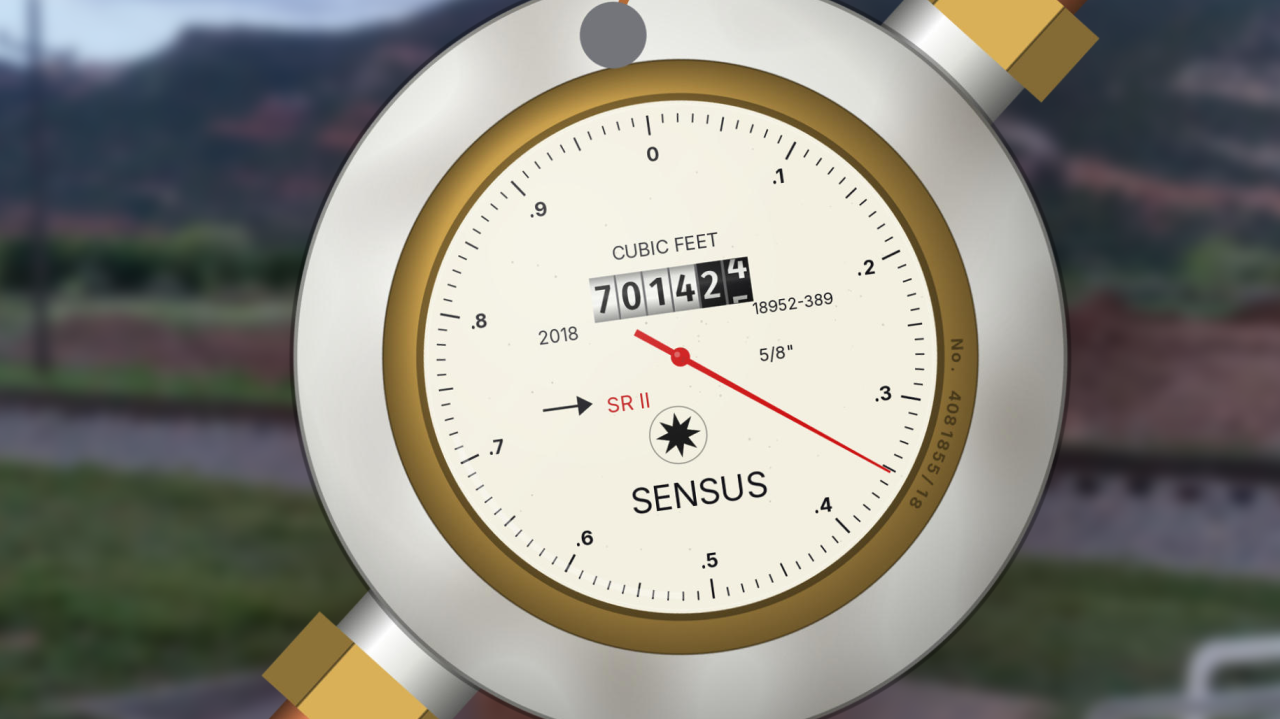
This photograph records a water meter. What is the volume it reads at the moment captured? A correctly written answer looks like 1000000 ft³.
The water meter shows 701424.35 ft³
